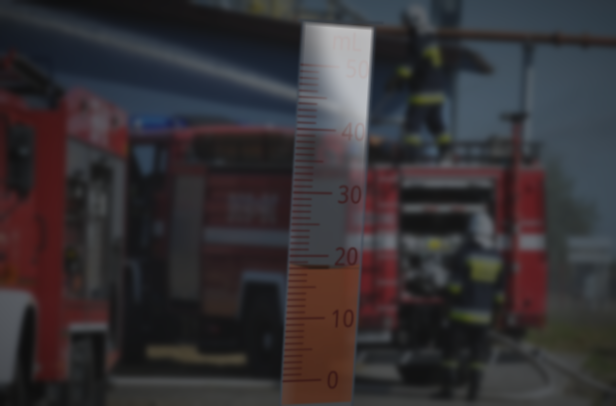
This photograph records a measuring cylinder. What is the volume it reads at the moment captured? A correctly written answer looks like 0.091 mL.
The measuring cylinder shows 18 mL
